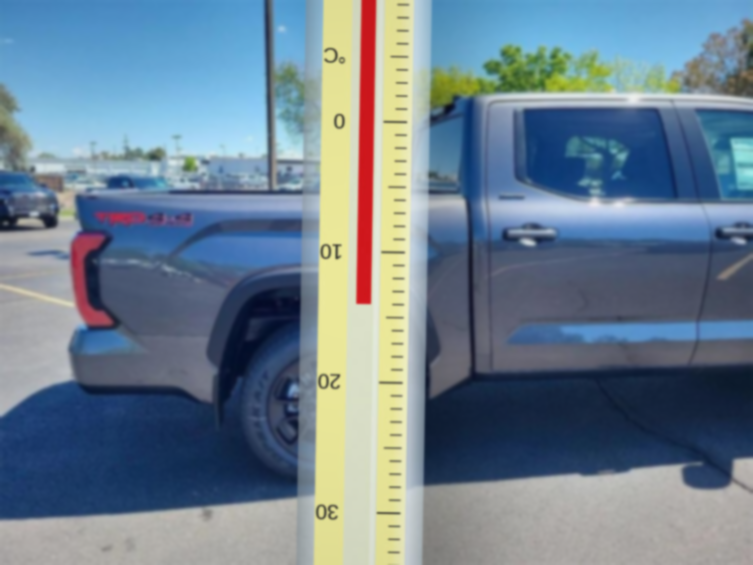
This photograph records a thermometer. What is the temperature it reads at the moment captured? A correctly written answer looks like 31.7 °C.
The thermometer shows 14 °C
